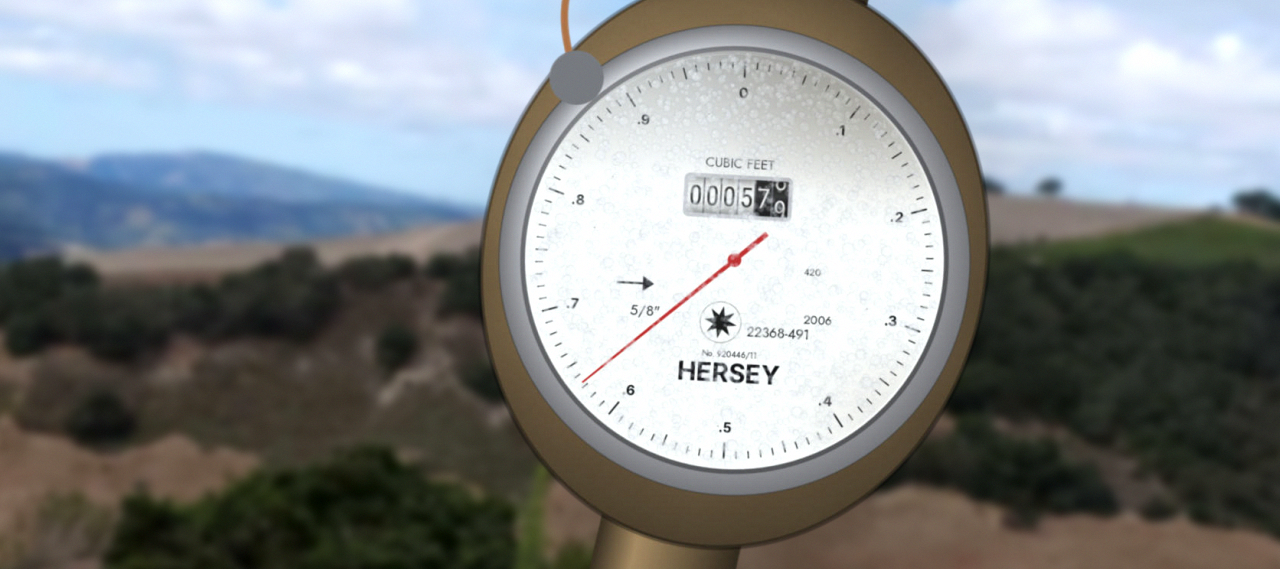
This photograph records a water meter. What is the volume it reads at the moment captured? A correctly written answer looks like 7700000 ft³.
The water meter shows 578.63 ft³
